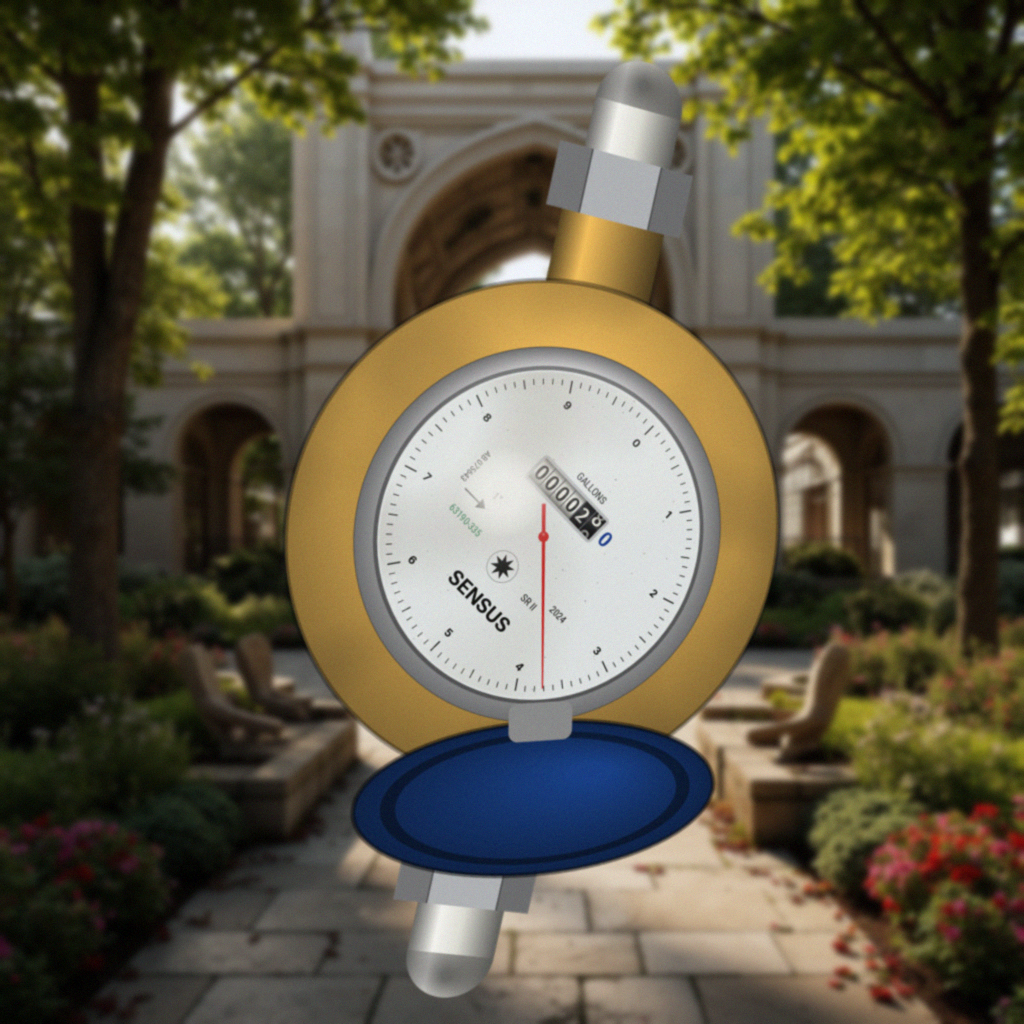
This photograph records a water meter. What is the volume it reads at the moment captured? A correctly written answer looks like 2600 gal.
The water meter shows 283.7 gal
